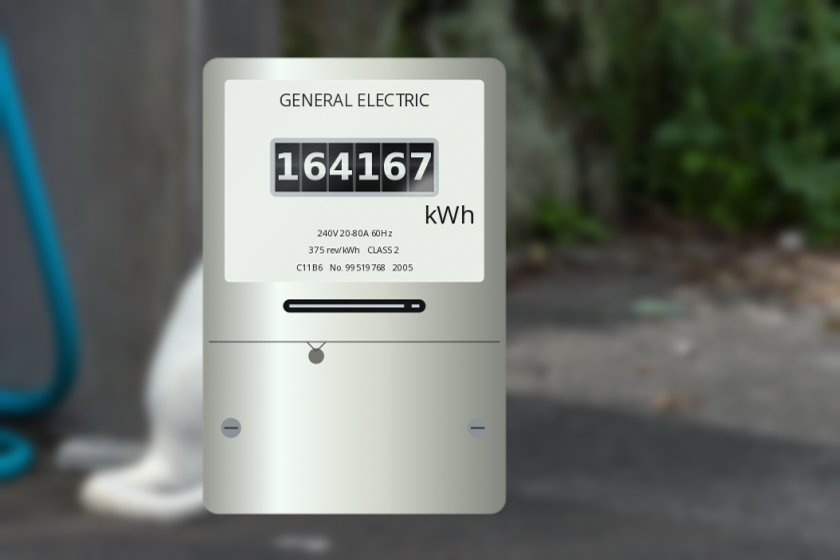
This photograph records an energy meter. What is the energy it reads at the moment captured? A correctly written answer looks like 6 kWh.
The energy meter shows 164167 kWh
